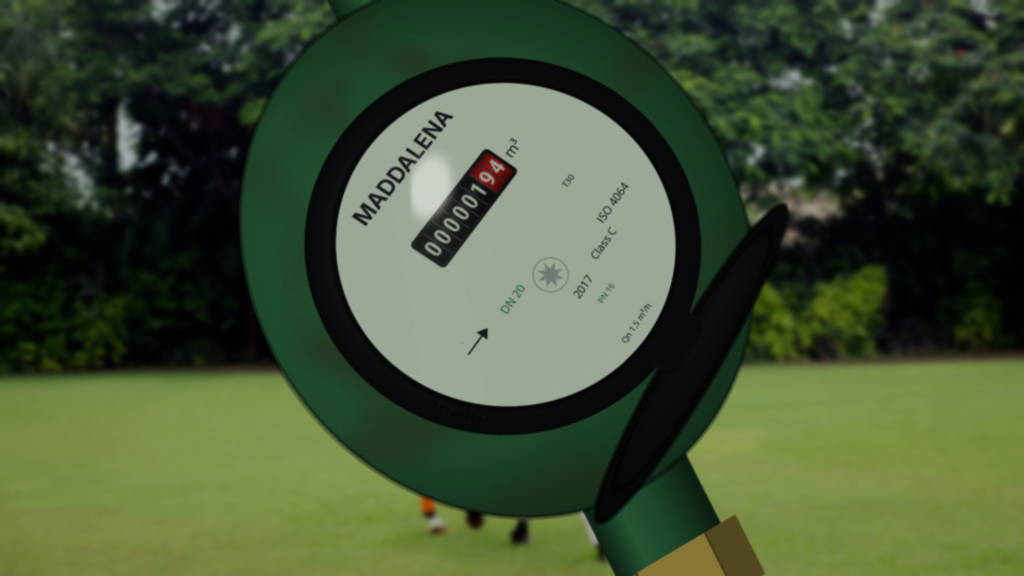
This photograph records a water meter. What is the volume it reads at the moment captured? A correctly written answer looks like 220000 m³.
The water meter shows 1.94 m³
